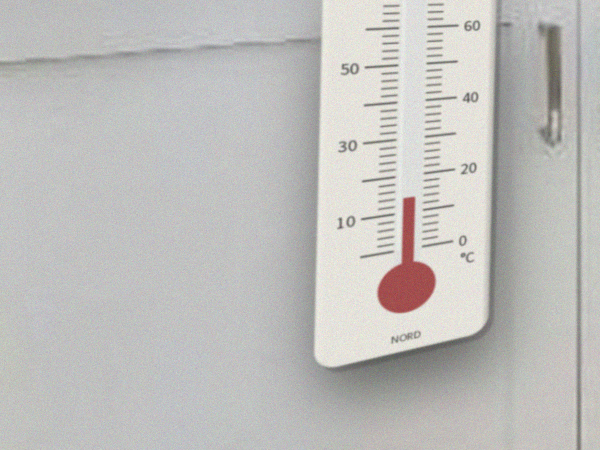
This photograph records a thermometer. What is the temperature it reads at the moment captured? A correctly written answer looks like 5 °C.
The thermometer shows 14 °C
